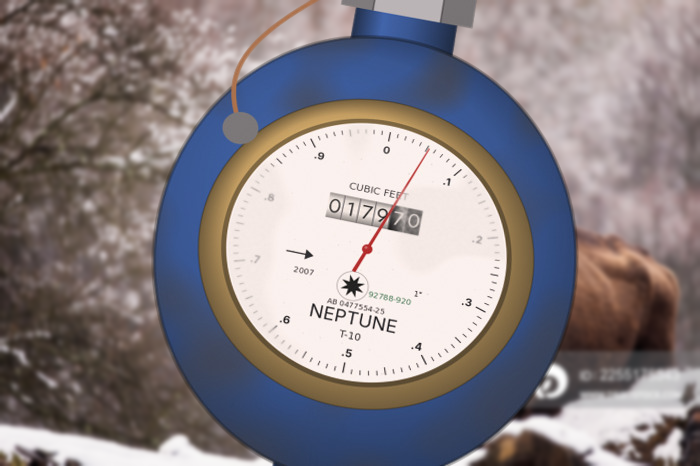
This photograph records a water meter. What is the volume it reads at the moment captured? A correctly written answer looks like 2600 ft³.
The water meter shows 17970.05 ft³
